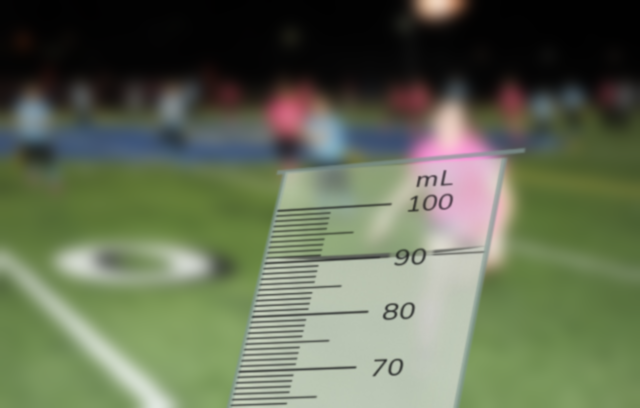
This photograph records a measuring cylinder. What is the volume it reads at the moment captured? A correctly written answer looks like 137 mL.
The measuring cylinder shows 90 mL
